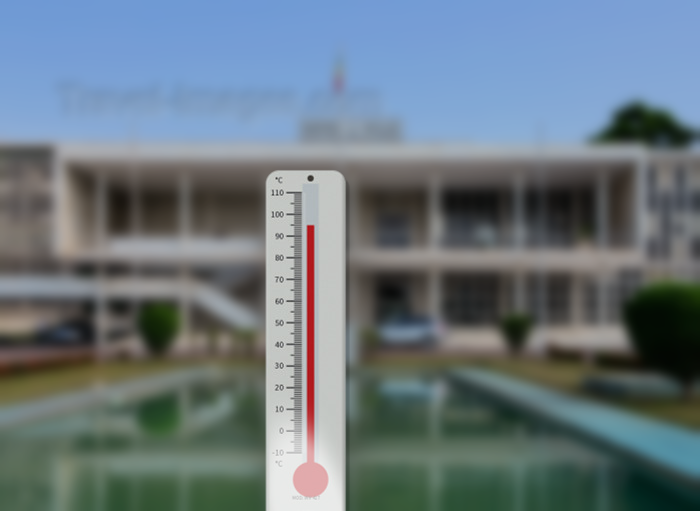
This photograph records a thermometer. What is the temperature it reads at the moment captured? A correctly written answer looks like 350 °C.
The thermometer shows 95 °C
